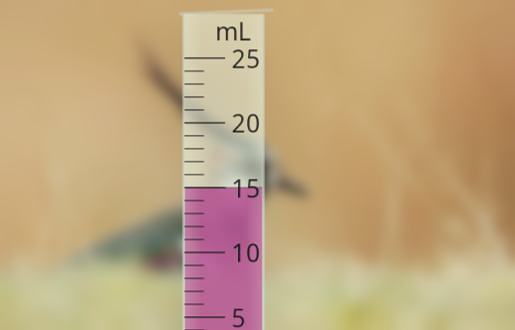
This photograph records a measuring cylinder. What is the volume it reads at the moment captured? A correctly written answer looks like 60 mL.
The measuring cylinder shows 15 mL
